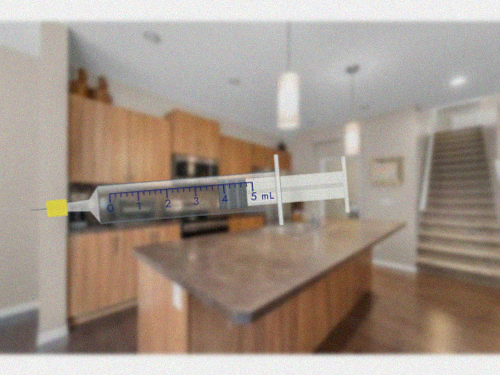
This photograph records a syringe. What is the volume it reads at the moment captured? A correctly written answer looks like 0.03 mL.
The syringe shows 3.8 mL
